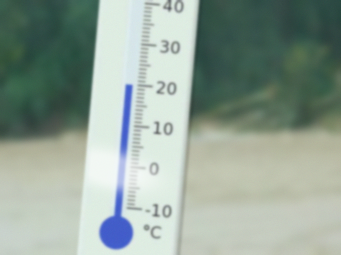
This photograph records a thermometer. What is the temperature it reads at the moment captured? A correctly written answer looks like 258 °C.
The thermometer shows 20 °C
